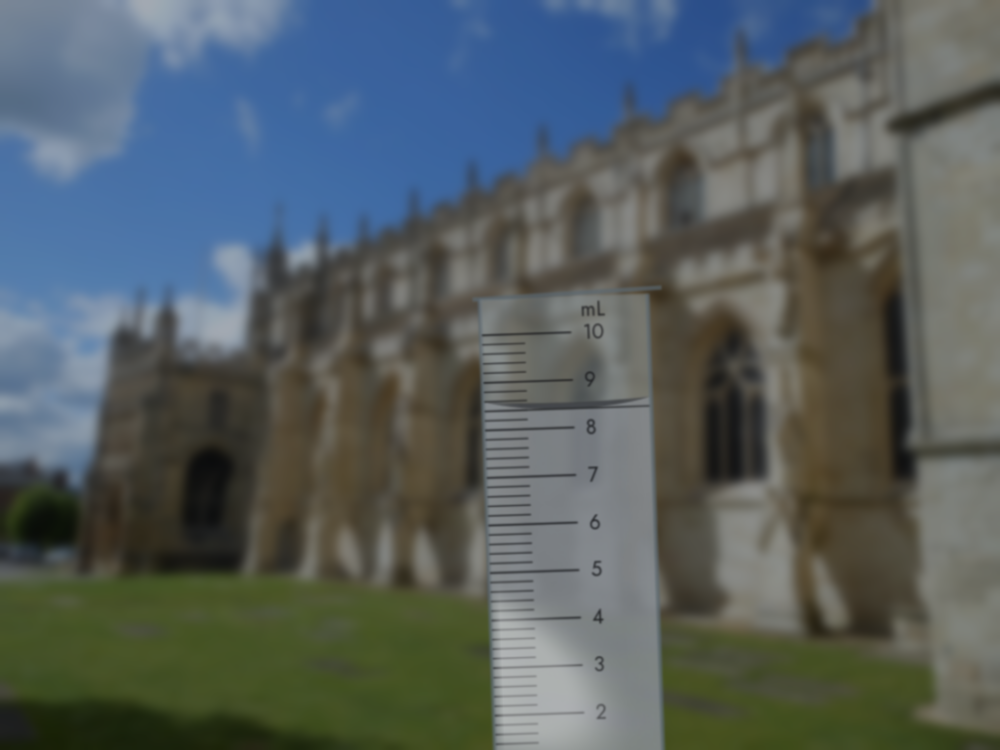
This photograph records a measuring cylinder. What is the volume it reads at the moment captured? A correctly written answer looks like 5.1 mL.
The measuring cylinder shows 8.4 mL
